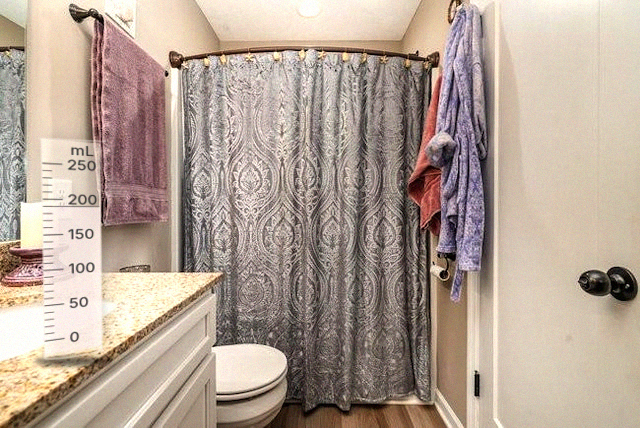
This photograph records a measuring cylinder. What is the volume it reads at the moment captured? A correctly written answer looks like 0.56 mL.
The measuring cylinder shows 190 mL
